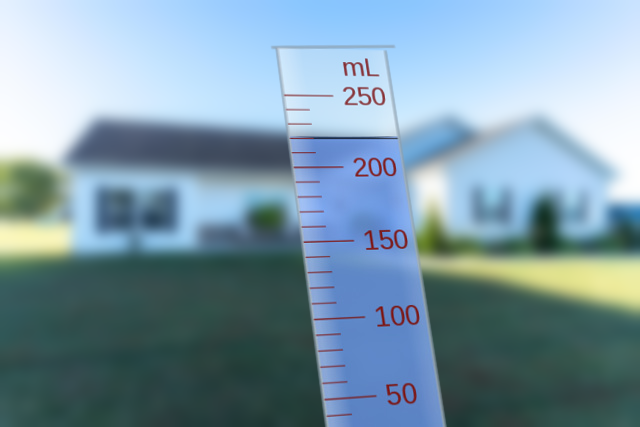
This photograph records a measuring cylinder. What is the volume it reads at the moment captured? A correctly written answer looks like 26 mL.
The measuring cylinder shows 220 mL
